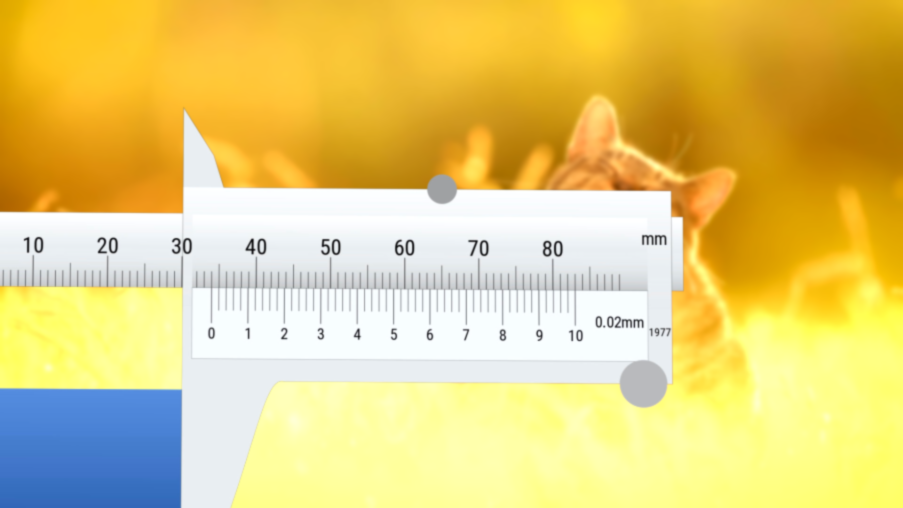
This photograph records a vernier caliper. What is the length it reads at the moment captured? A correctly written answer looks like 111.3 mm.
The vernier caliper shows 34.0 mm
